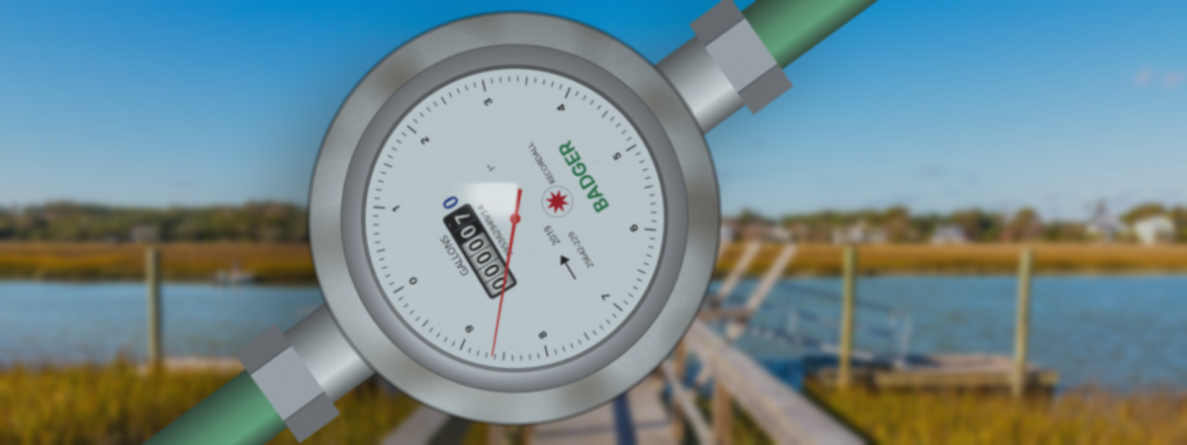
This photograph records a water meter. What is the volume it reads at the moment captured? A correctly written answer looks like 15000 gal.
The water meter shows 68.6 gal
